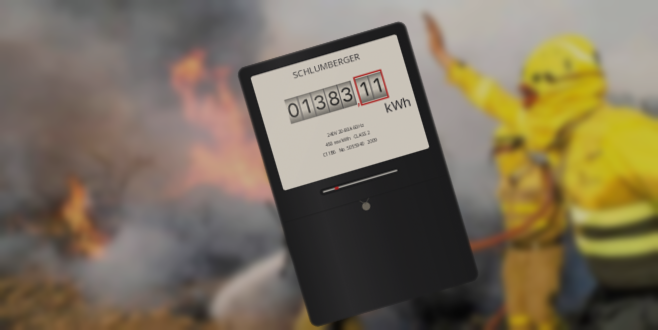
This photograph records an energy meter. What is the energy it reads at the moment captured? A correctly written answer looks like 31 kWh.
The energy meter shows 1383.11 kWh
